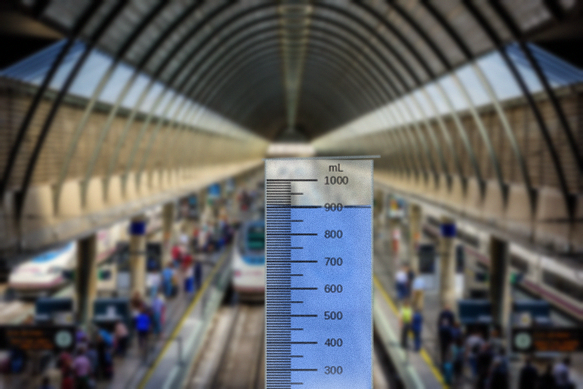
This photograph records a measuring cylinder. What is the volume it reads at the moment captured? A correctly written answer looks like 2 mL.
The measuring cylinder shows 900 mL
